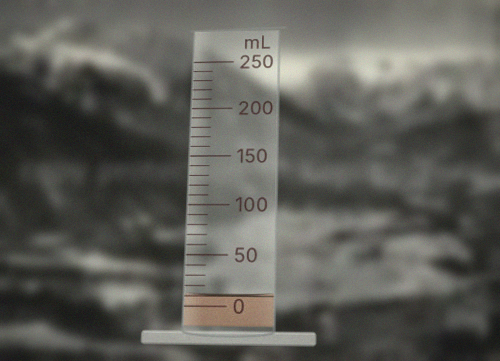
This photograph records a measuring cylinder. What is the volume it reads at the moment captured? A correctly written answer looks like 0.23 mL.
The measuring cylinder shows 10 mL
